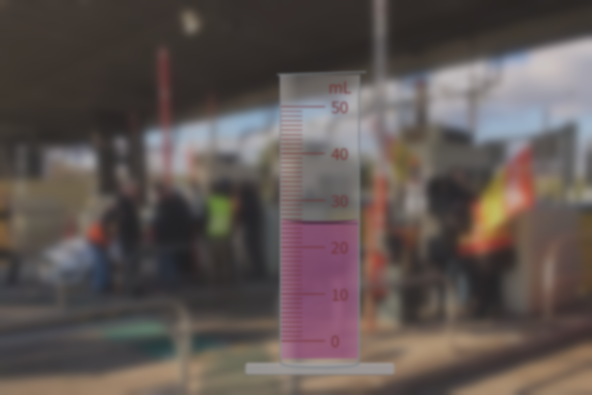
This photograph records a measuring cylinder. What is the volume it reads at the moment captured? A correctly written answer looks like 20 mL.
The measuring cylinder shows 25 mL
